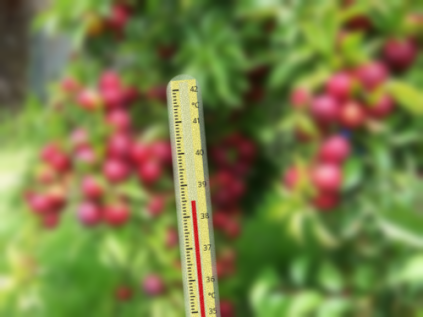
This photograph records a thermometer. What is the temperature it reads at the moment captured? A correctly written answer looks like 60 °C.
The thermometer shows 38.5 °C
